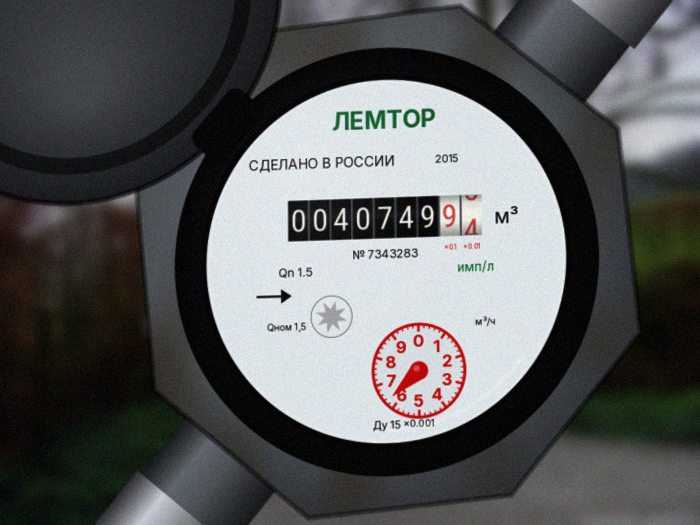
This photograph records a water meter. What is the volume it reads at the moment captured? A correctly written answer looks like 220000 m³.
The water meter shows 40749.936 m³
